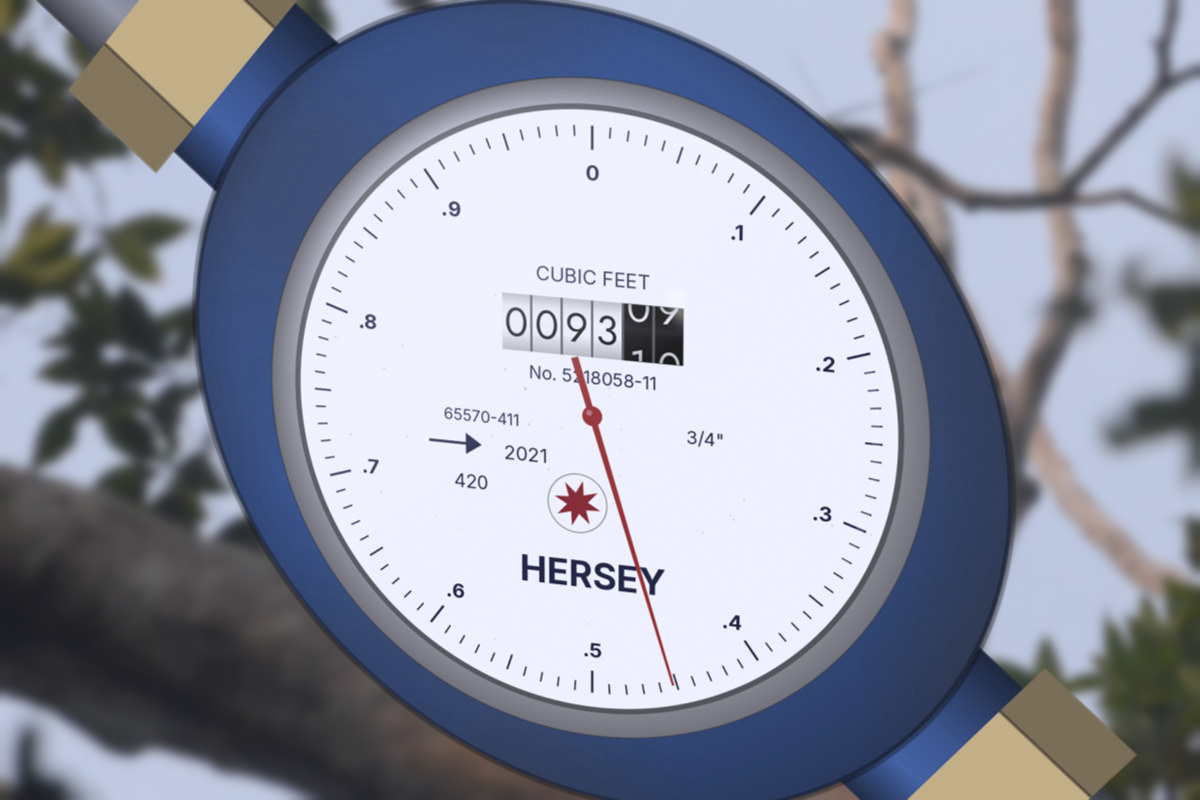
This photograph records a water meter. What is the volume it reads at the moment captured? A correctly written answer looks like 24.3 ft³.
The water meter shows 9309.45 ft³
